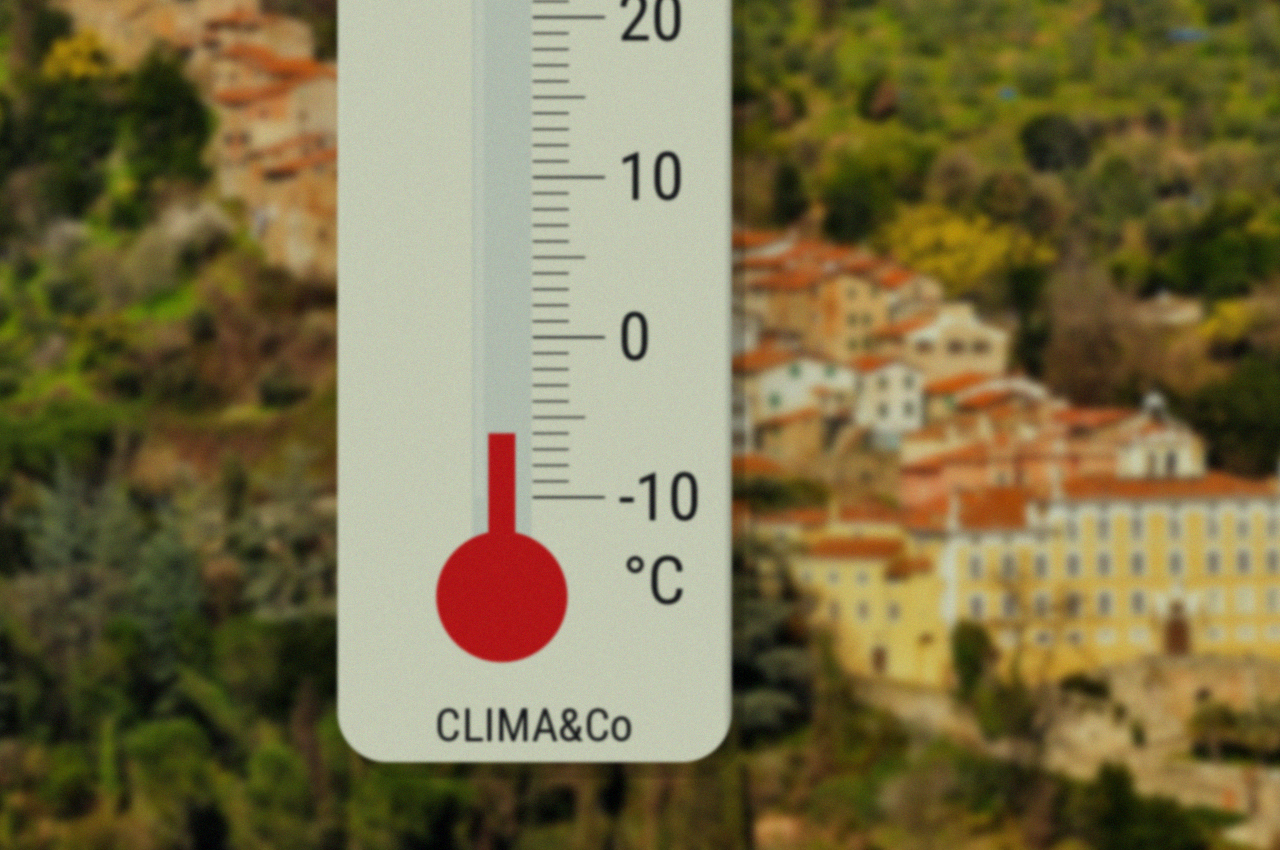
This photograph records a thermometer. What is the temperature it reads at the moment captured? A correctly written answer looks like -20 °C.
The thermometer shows -6 °C
